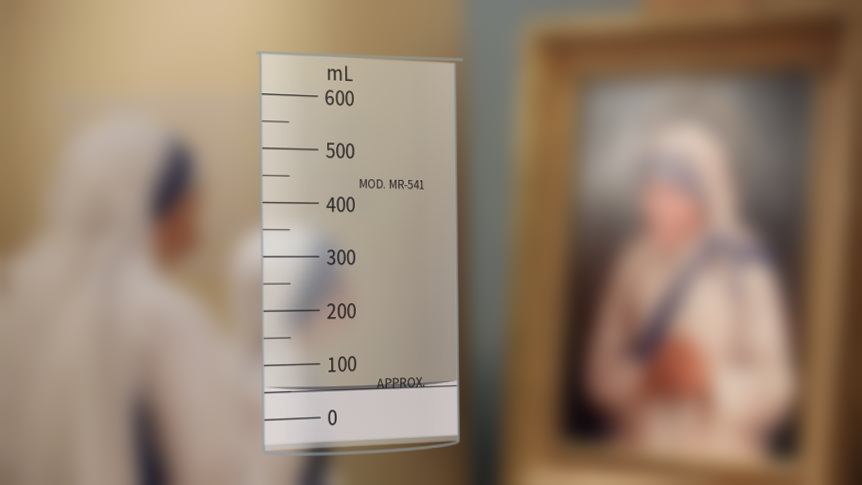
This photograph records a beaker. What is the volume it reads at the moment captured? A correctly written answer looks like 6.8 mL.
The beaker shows 50 mL
